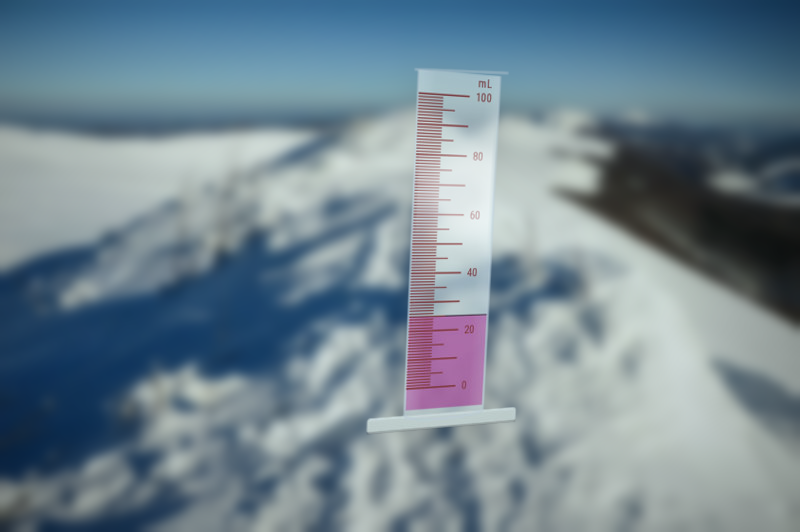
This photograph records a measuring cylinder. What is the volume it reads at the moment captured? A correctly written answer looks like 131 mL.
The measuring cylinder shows 25 mL
